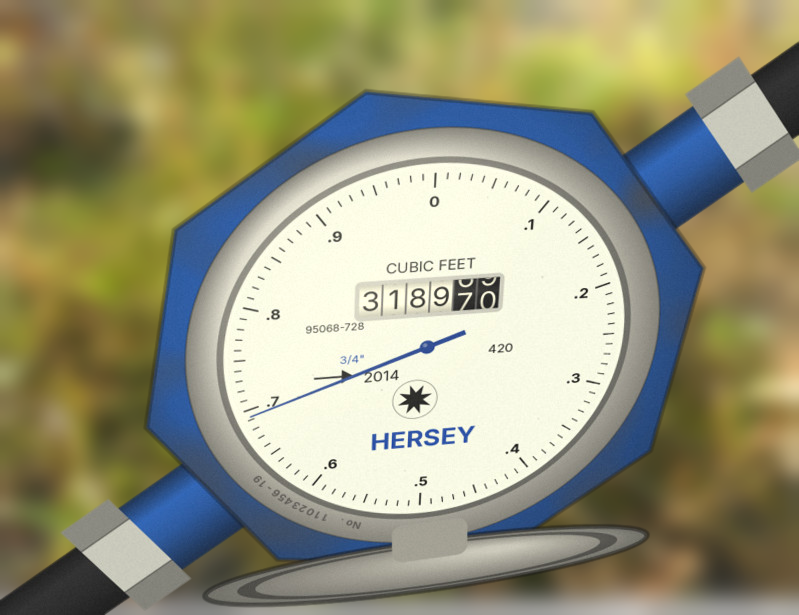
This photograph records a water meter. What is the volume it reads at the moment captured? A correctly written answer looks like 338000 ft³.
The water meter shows 318969.69 ft³
